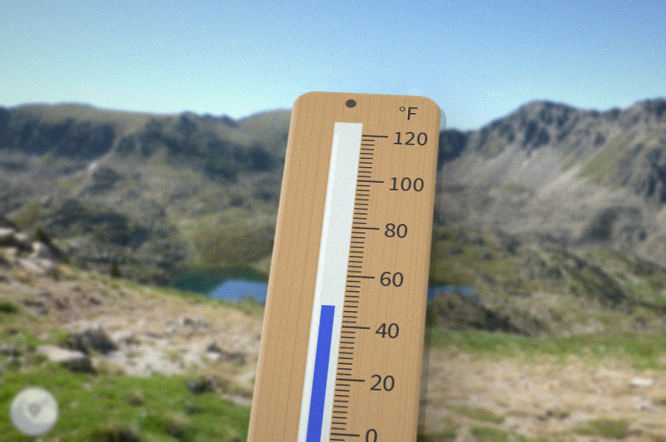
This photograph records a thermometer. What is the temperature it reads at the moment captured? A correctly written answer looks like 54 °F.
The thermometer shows 48 °F
